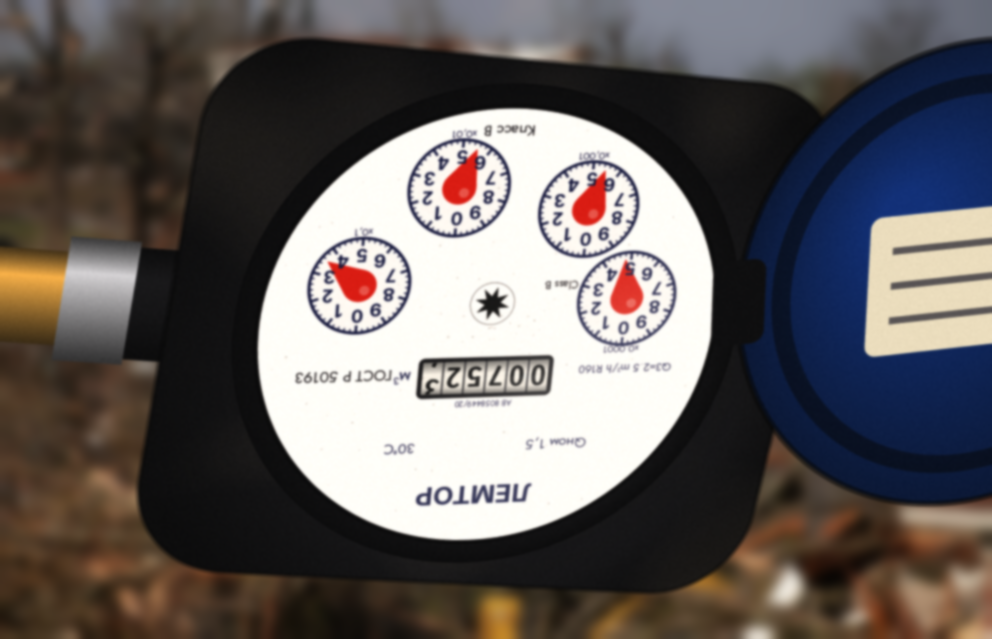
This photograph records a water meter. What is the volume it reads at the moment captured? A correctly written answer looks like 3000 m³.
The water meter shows 7523.3554 m³
